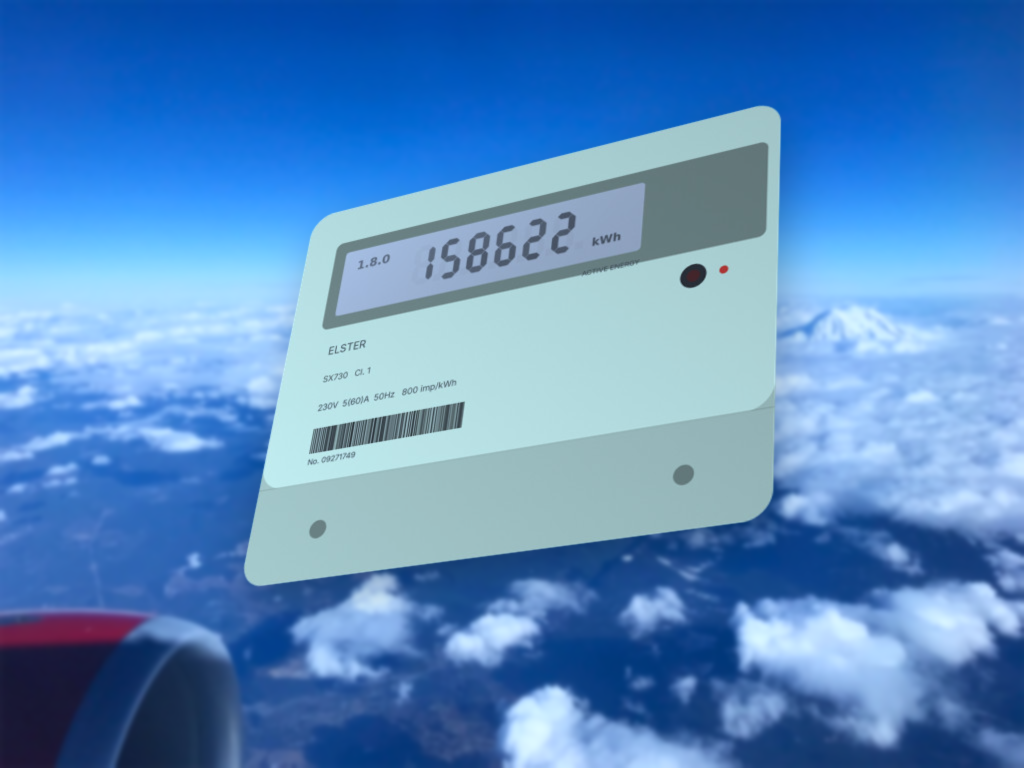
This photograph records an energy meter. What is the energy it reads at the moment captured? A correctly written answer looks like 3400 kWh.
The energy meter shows 158622 kWh
